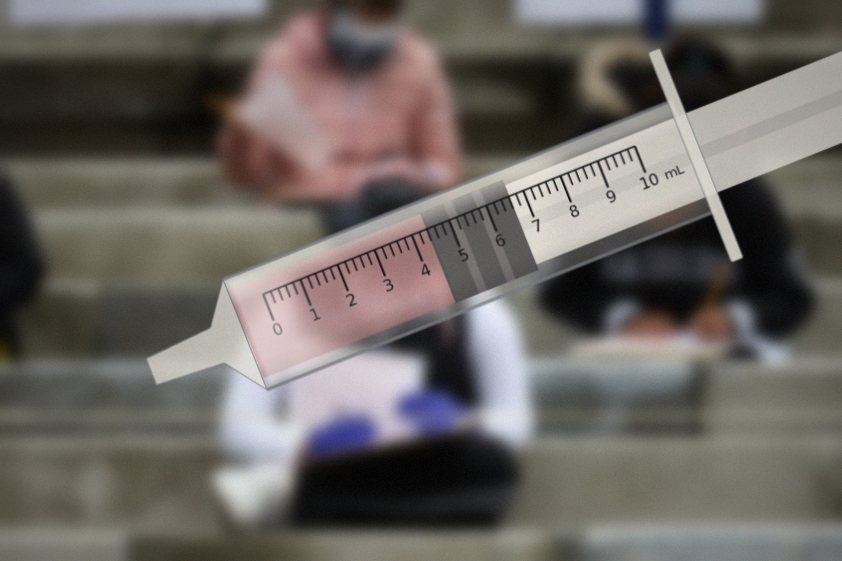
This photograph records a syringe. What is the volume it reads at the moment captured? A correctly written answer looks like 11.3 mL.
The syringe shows 4.4 mL
